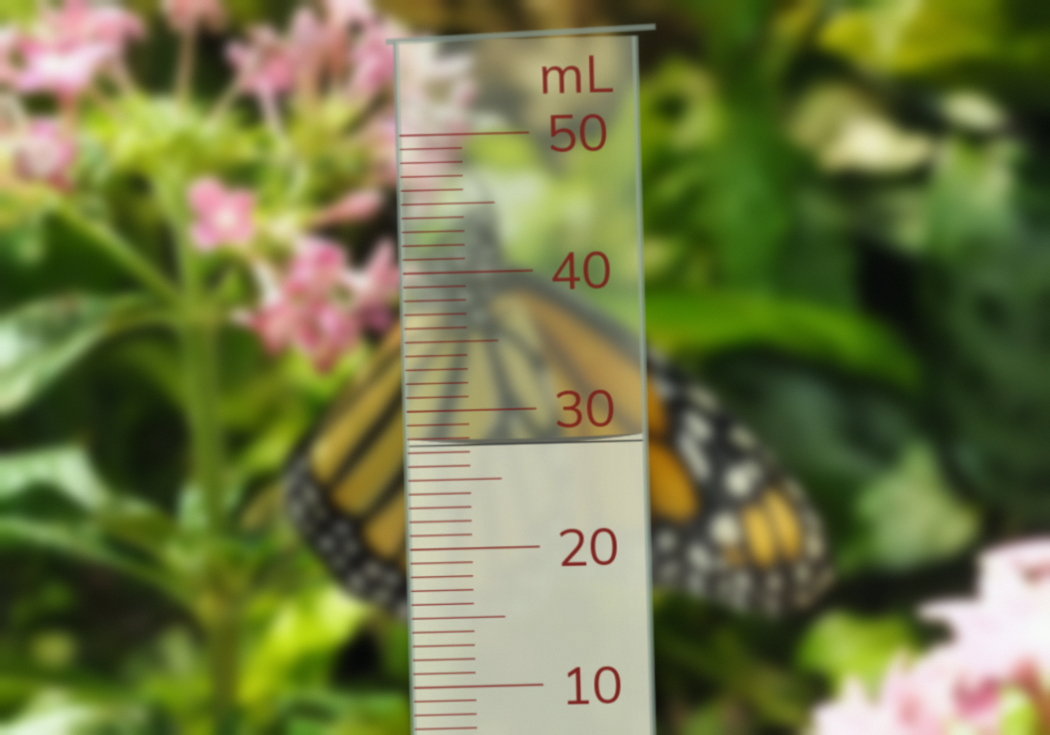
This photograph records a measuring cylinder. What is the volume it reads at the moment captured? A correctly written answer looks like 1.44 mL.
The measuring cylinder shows 27.5 mL
